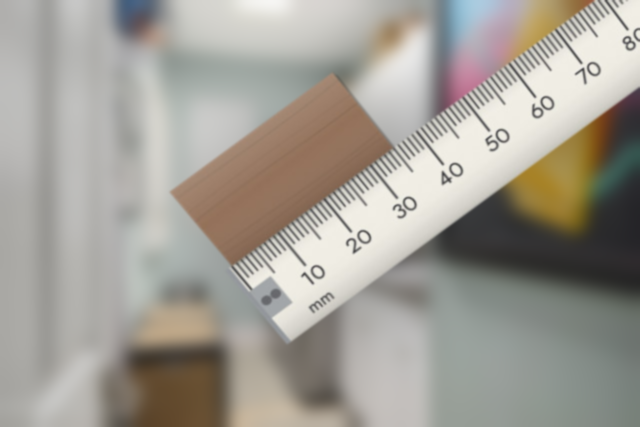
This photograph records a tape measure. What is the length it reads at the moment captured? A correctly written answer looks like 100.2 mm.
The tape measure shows 35 mm
